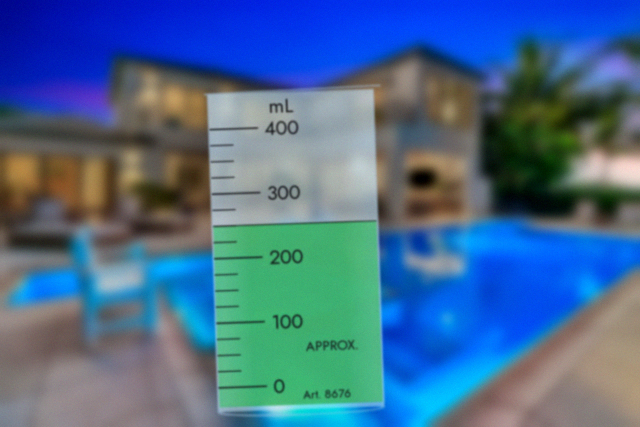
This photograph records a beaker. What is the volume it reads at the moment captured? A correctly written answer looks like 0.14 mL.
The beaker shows 250 mL
